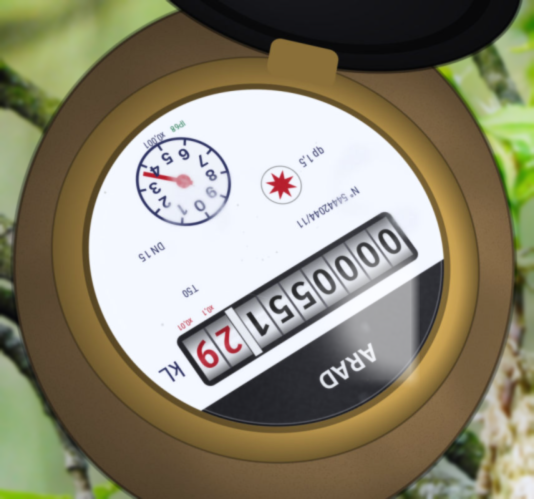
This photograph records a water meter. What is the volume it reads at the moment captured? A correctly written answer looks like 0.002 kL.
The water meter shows 551.293 kL
